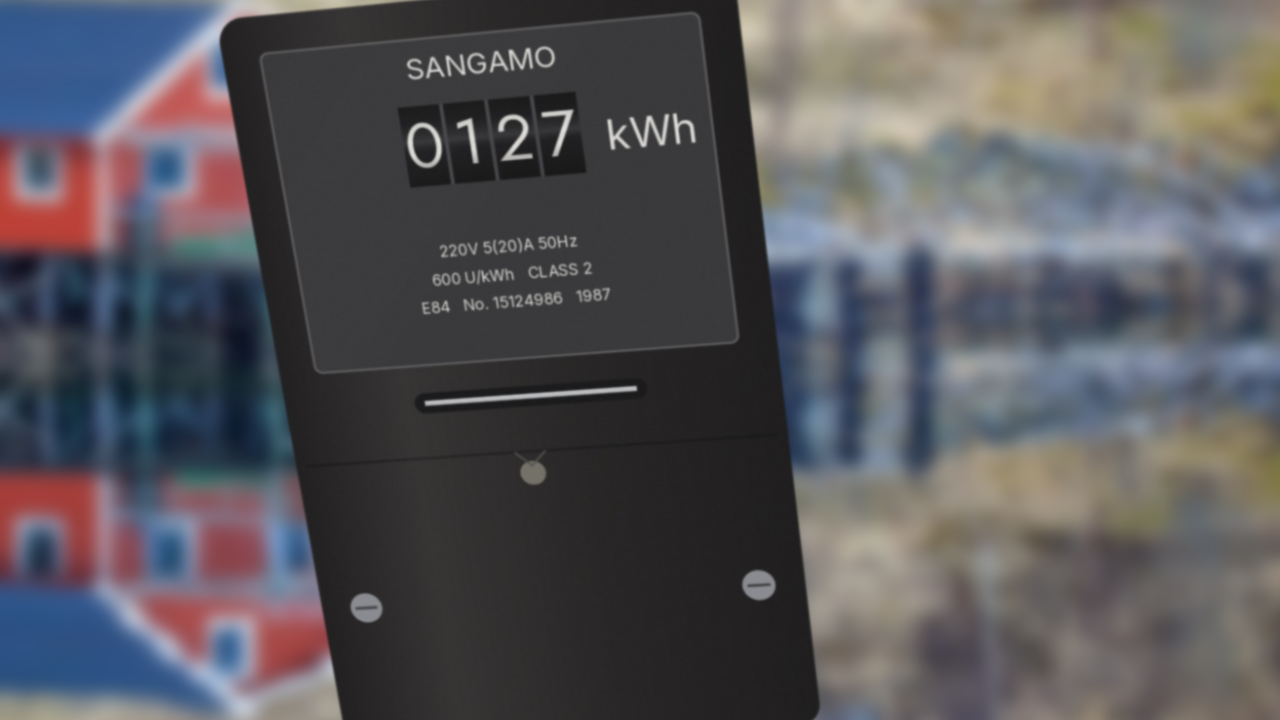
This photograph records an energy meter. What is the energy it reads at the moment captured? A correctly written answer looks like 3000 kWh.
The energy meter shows 127 kWh
